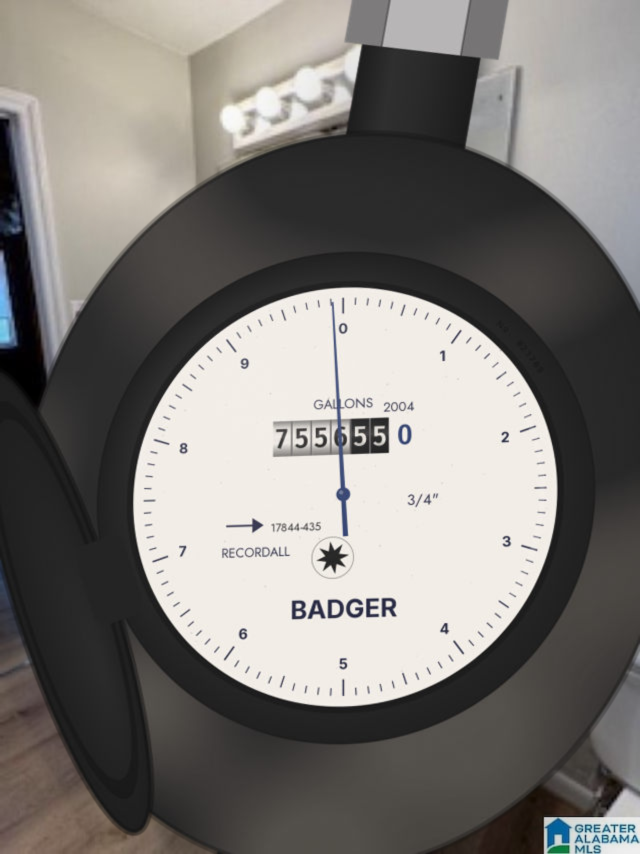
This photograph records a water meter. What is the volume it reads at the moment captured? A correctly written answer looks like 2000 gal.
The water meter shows 7556549.9 gal
